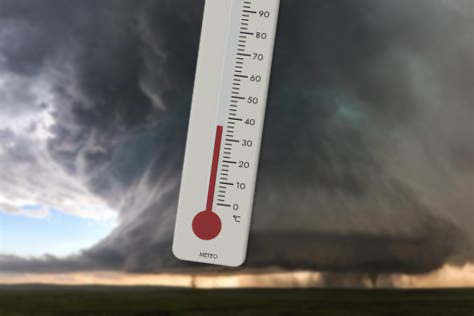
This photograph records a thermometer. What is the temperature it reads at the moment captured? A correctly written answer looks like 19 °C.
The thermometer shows 36 °C
